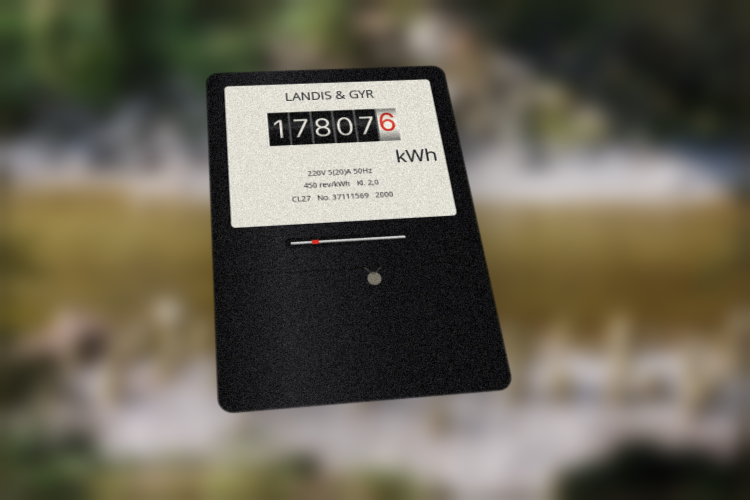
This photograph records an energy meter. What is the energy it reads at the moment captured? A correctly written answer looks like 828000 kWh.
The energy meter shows 17807.6 kWh
